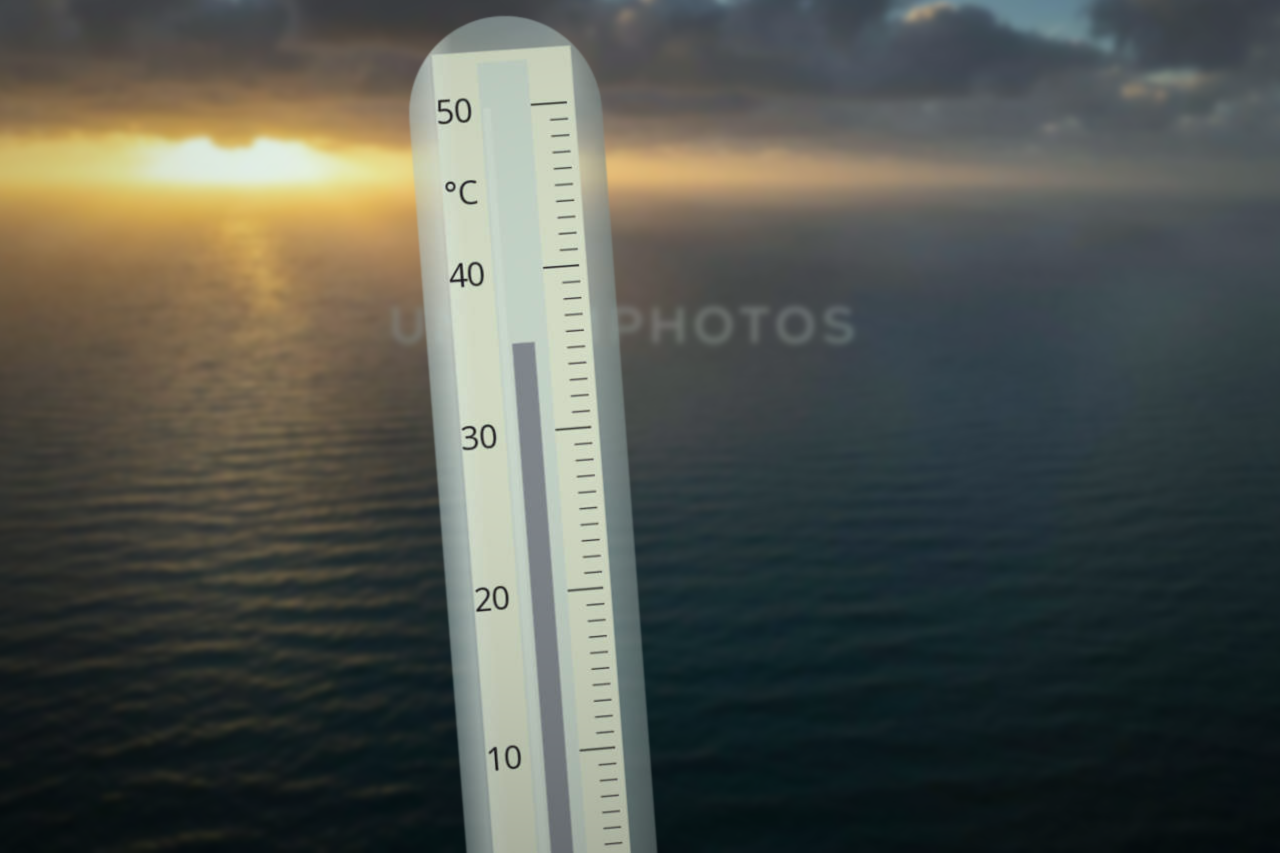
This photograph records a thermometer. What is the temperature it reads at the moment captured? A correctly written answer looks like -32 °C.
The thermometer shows 35.5 °C
